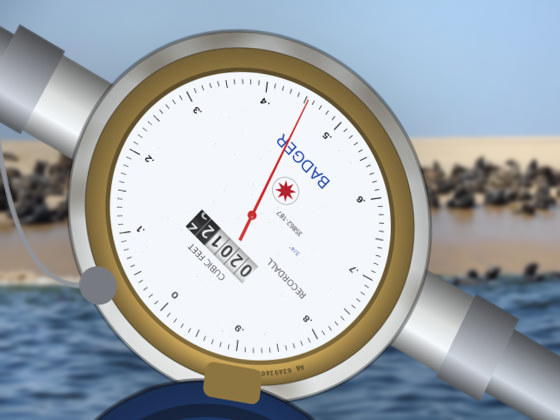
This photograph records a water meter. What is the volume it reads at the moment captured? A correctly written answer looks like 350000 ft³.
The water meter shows 20122.45 ft³
